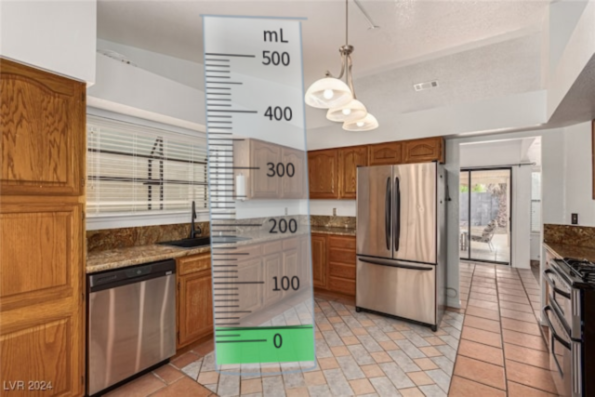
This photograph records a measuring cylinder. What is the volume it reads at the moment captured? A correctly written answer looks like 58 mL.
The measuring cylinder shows 20 mL
